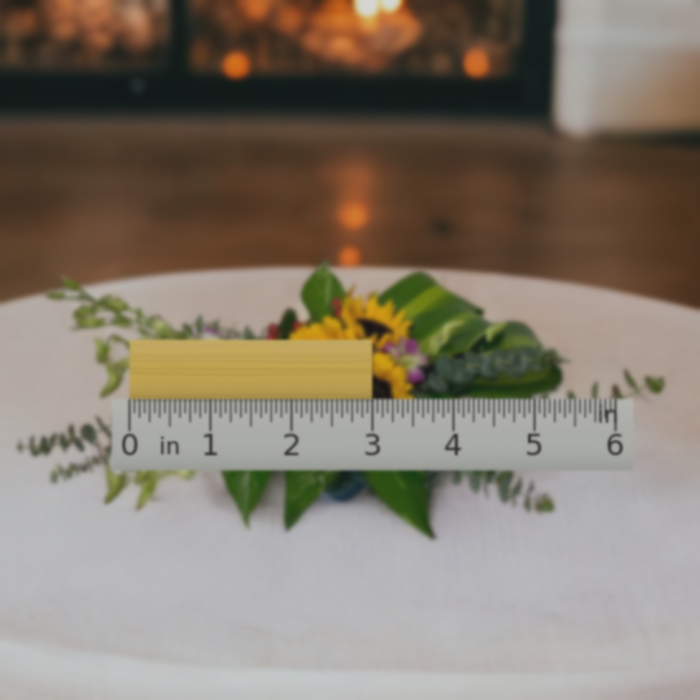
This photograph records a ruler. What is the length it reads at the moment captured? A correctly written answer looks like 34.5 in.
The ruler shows 3 in
